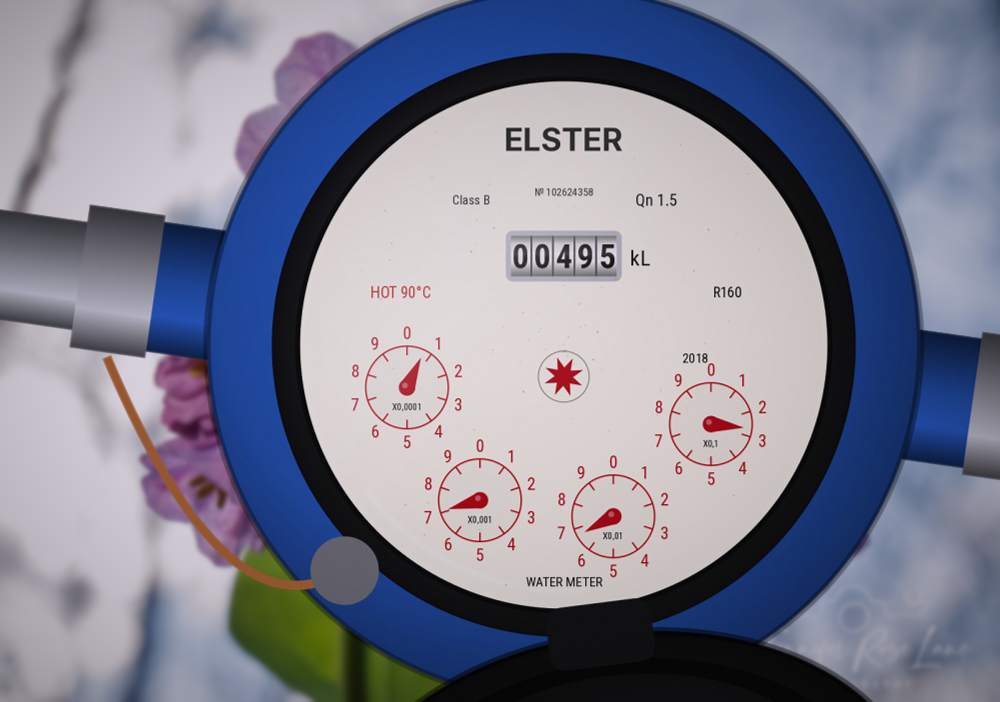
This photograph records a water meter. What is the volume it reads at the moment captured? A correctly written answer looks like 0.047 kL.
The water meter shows 495.2670 kL
